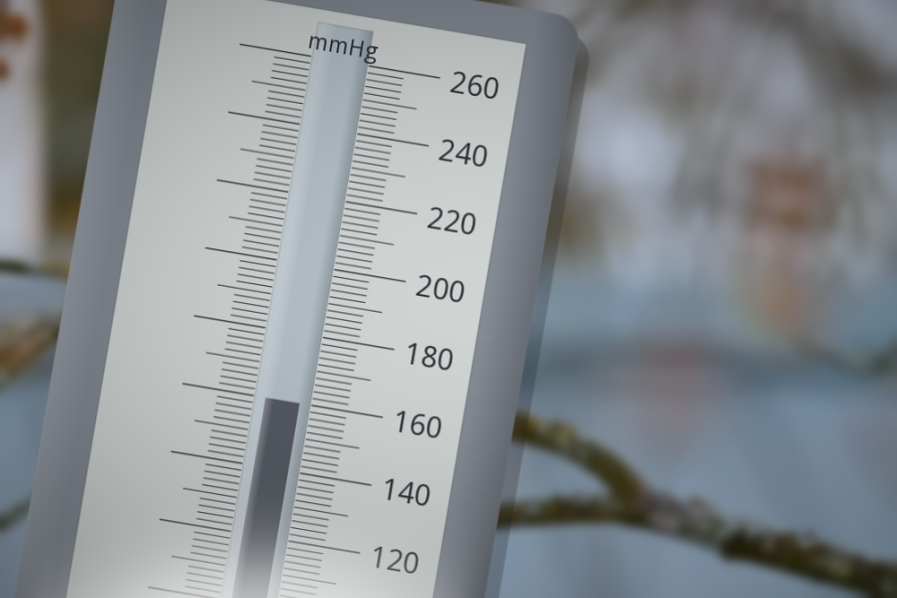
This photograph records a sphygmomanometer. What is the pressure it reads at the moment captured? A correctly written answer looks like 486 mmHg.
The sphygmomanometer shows 160 mmHg
